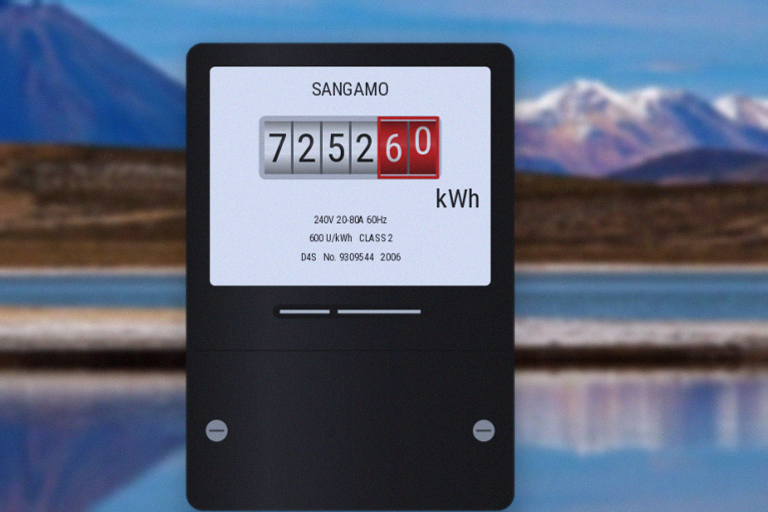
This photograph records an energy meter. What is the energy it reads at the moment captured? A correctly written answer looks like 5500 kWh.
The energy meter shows 7252.60 kWh
